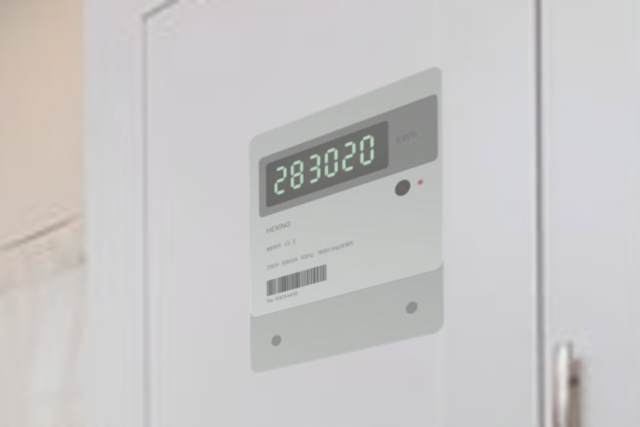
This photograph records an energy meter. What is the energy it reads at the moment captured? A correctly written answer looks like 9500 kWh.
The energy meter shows 283020 kWh
